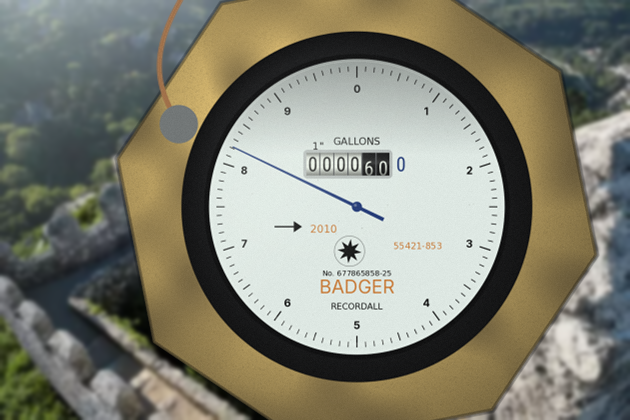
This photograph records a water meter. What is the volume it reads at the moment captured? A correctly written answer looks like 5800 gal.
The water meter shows 598.2 gal
